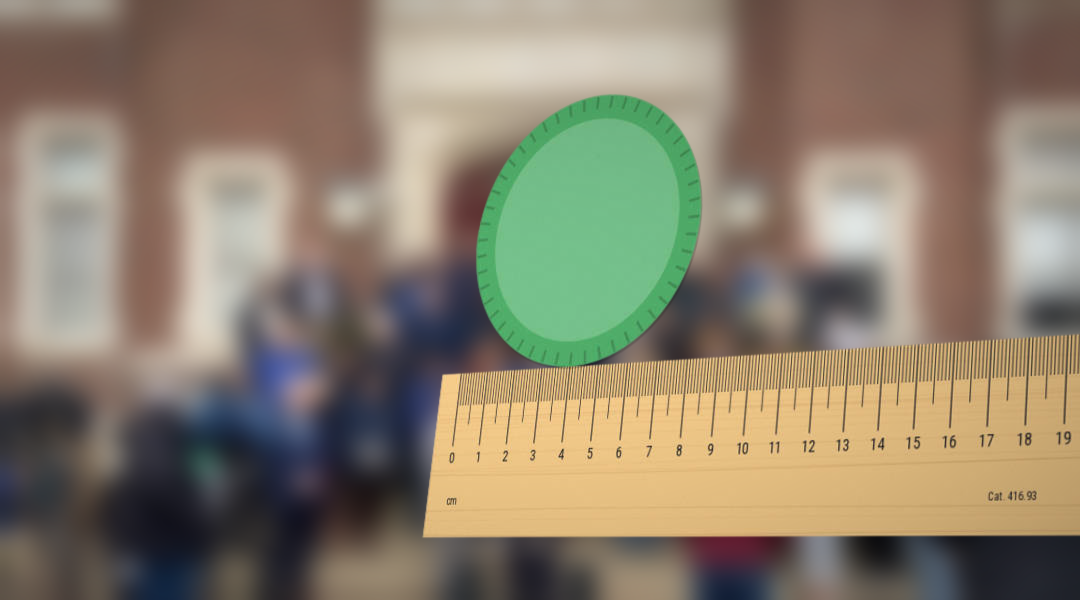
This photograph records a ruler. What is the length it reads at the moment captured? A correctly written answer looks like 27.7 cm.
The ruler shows 8 cm
